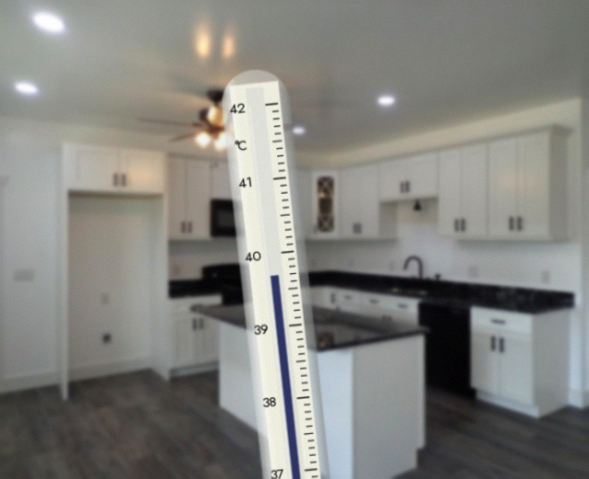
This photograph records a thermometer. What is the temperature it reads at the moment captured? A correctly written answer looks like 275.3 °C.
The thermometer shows 39.7 °C
